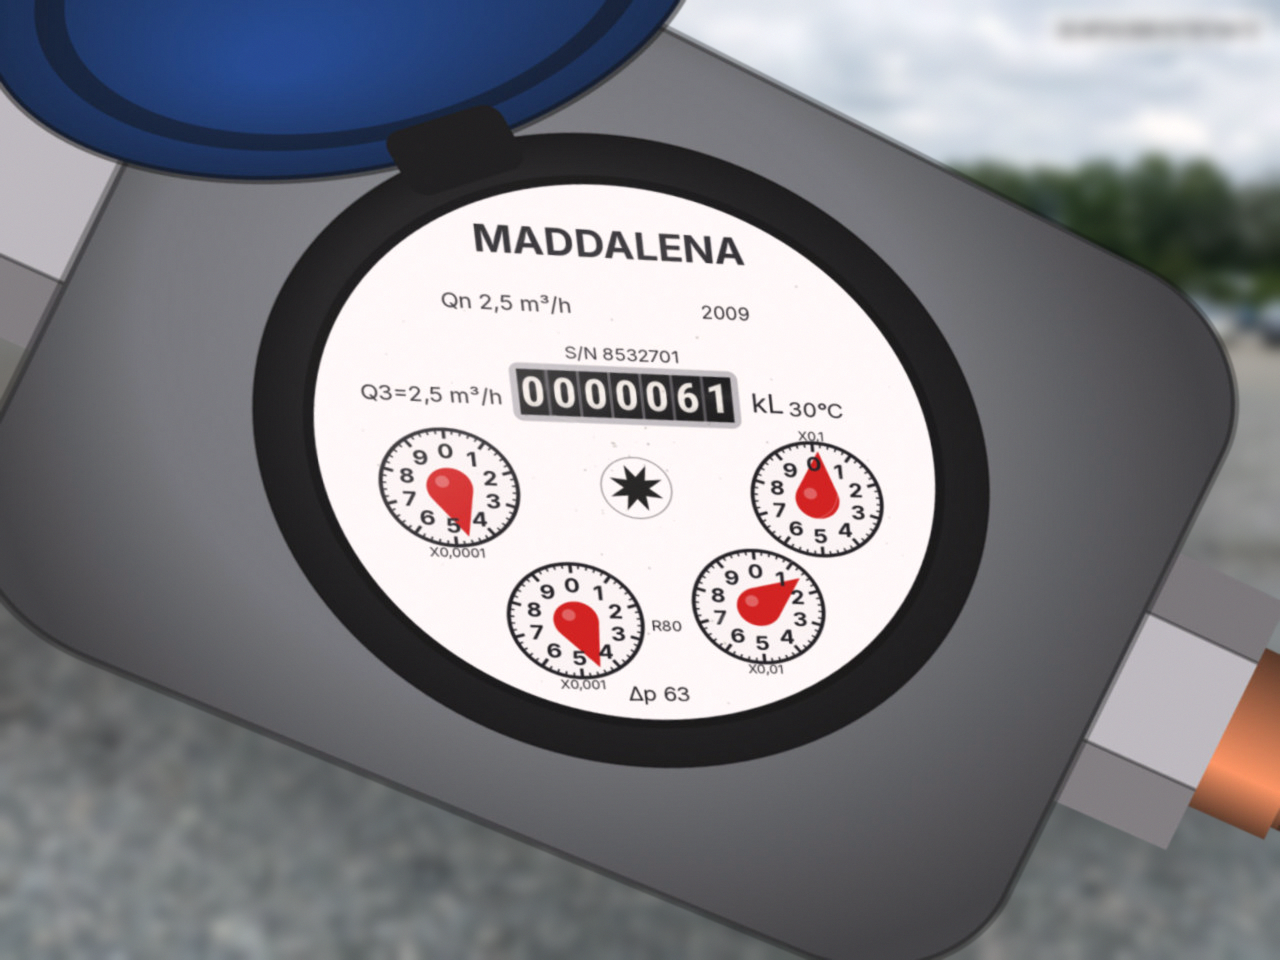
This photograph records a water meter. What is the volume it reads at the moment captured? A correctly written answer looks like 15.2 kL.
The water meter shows 61.0144 kL
